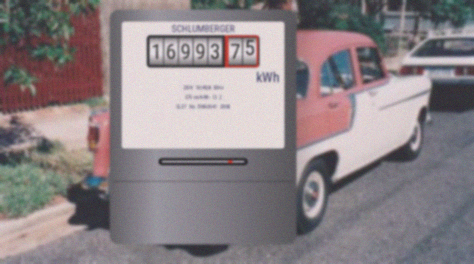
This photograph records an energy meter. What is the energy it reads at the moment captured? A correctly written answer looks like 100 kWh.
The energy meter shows 16993.75 kWh
